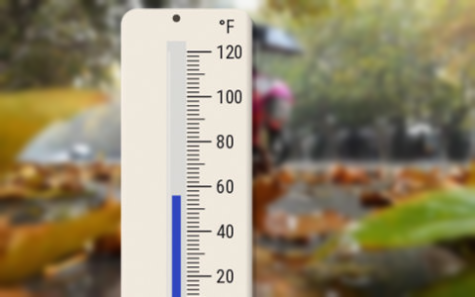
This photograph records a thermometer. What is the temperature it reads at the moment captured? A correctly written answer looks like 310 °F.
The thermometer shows 56 °F
